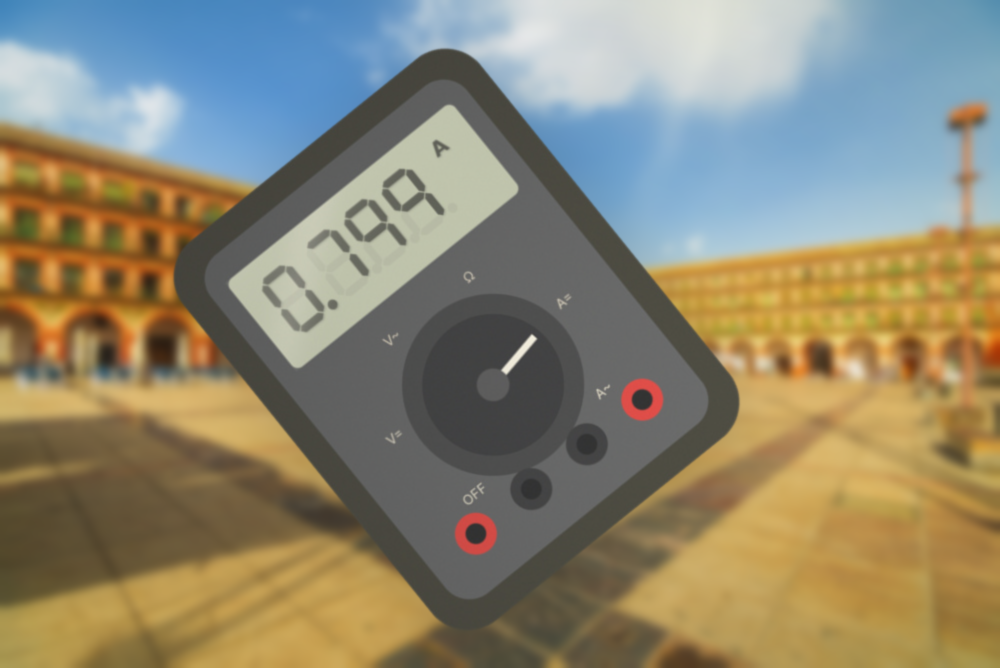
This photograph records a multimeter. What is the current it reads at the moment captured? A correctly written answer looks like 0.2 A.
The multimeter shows 0.799 A
